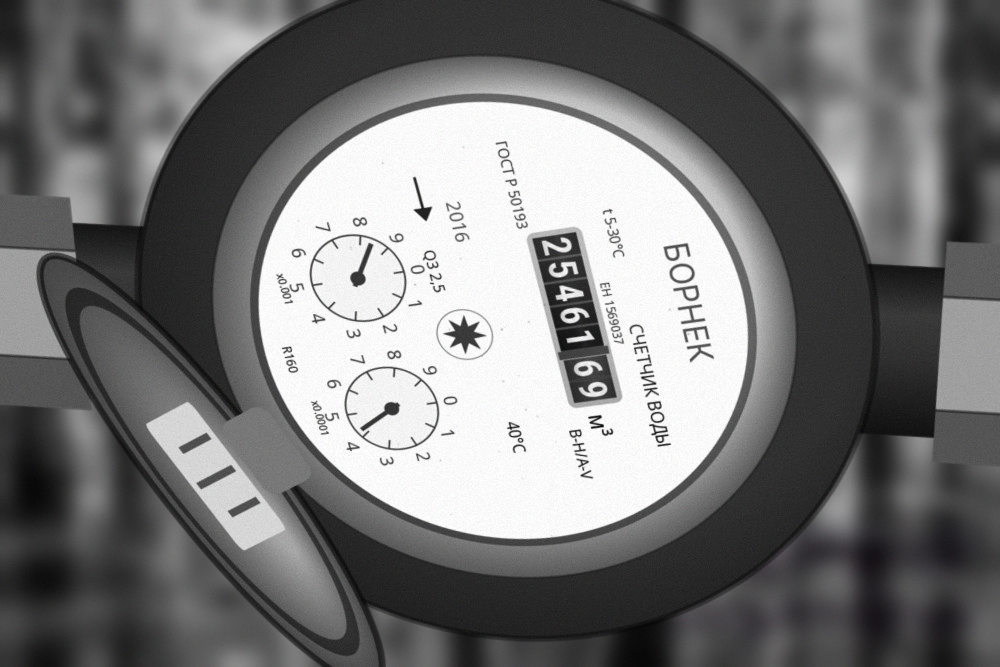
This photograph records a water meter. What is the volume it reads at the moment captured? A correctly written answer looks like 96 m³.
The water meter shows 25461.6984 m³
